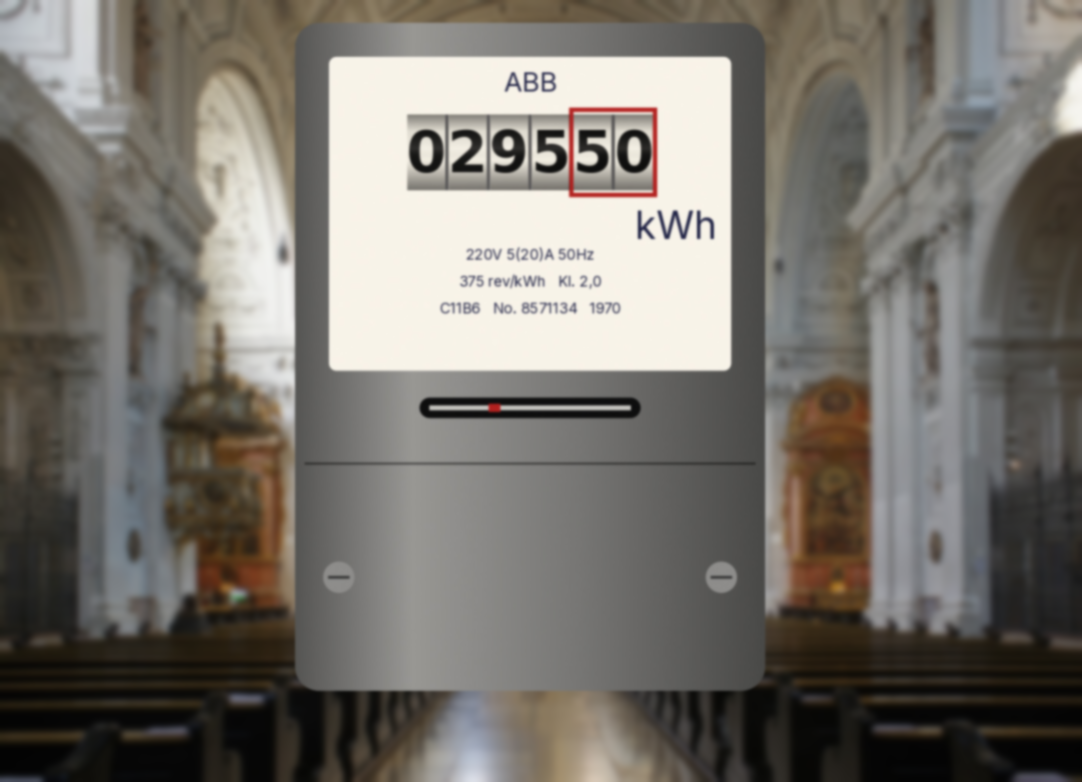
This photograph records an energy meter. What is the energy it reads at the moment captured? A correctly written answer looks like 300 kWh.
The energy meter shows 295.50 kWh
